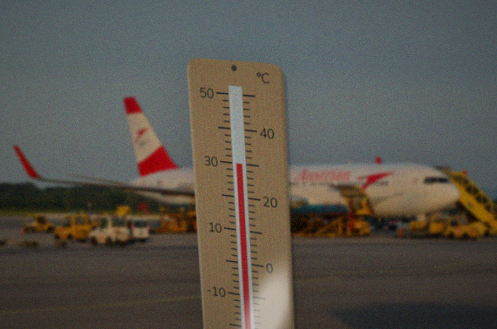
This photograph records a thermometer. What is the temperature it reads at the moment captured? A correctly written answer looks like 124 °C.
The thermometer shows 30 °C
